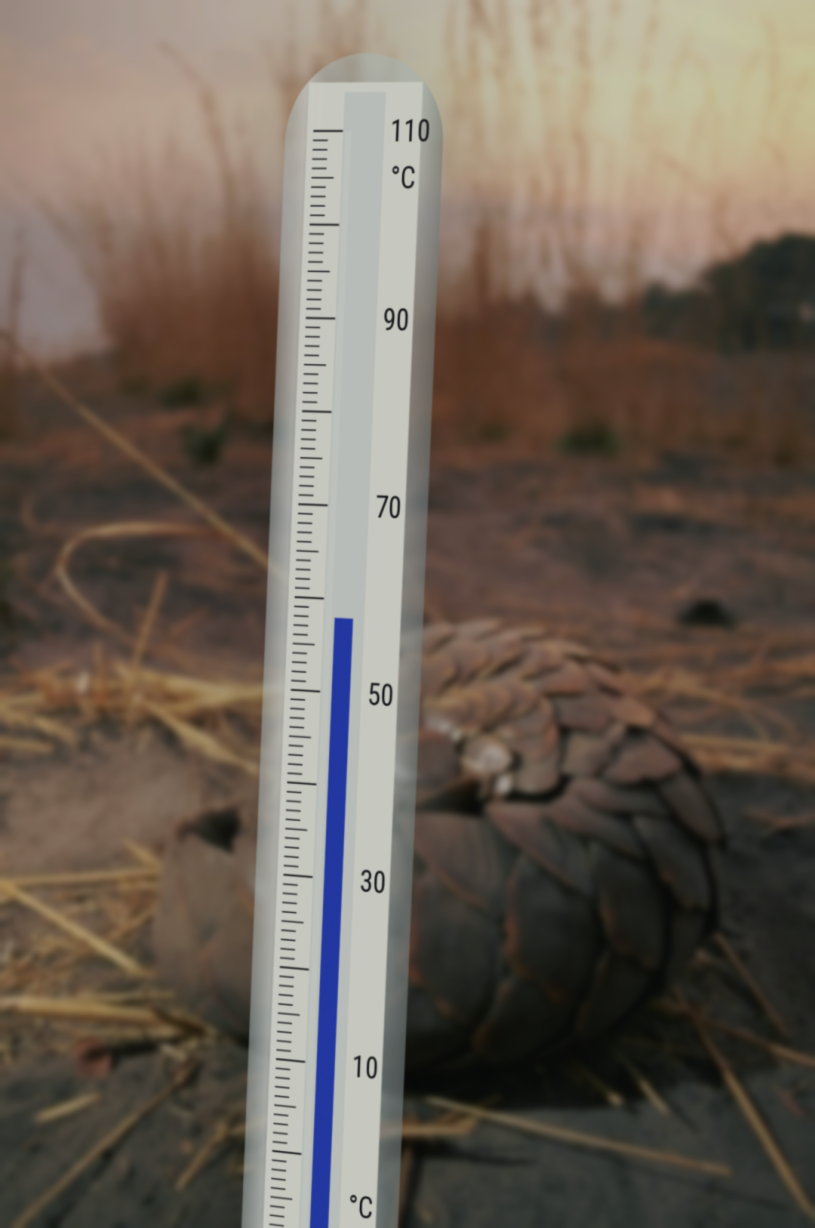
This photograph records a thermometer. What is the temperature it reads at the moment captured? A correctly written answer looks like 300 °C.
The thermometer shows 58 °C
